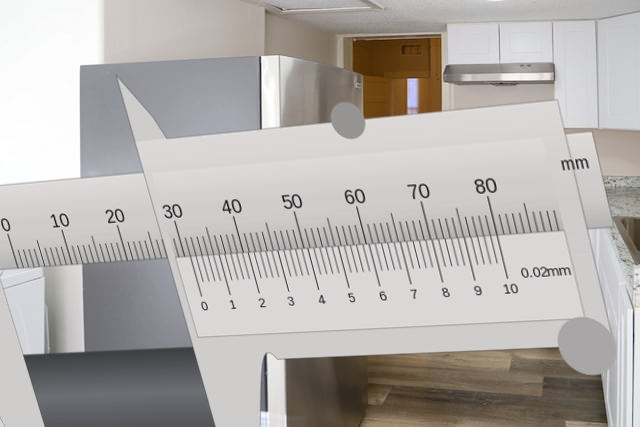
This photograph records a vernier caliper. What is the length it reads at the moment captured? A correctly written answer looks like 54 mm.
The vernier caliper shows 31.0 mm
